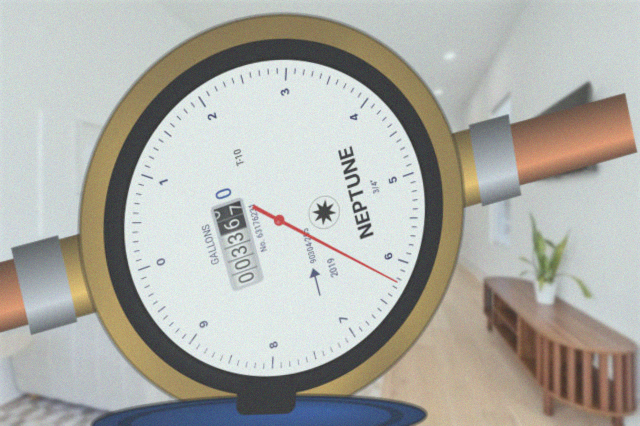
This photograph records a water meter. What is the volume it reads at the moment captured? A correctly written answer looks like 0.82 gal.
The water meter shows 33666.2 gal
